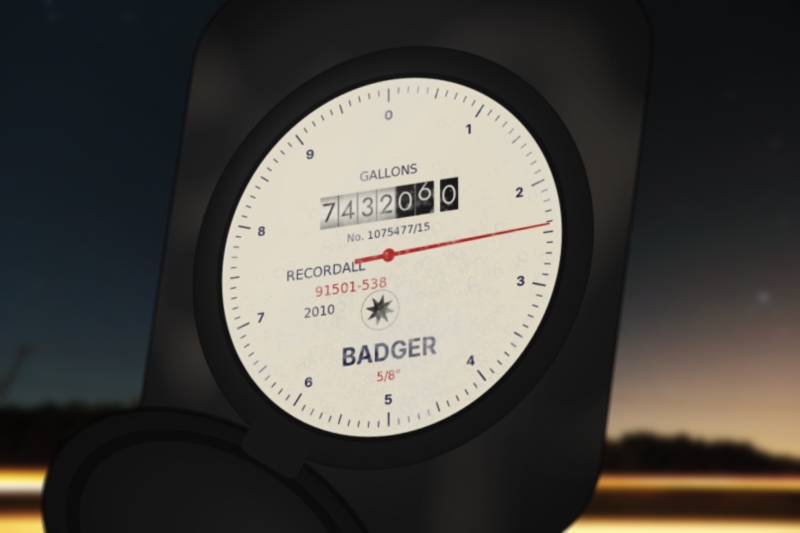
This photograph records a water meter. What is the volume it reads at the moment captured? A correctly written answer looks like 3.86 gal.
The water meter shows 7432062.4 gal
